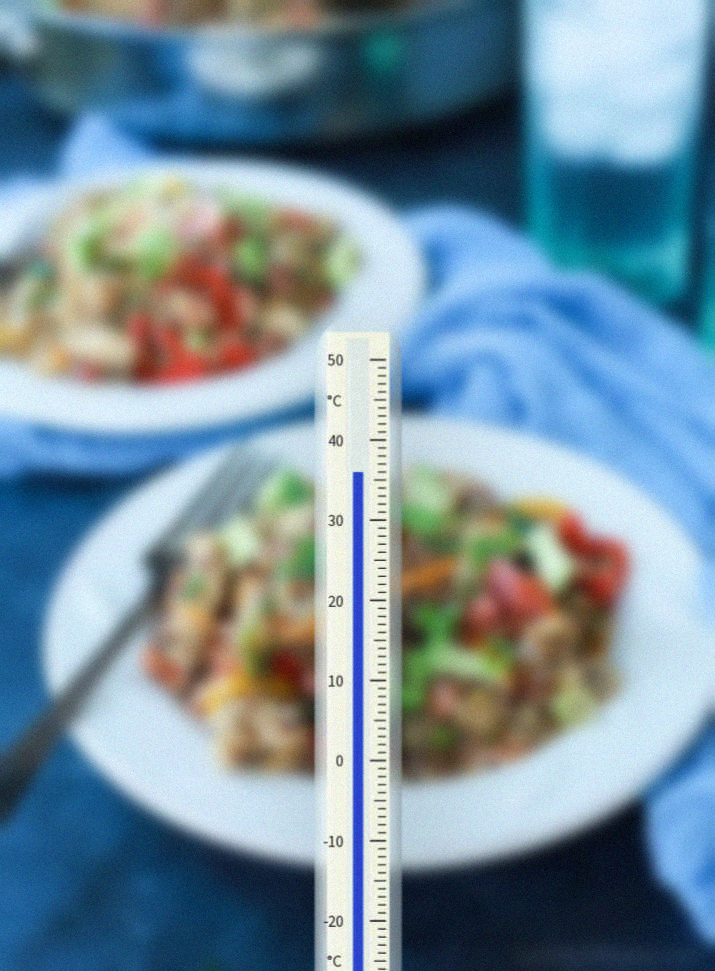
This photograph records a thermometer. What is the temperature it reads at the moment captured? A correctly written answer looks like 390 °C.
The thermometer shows 36 °C
